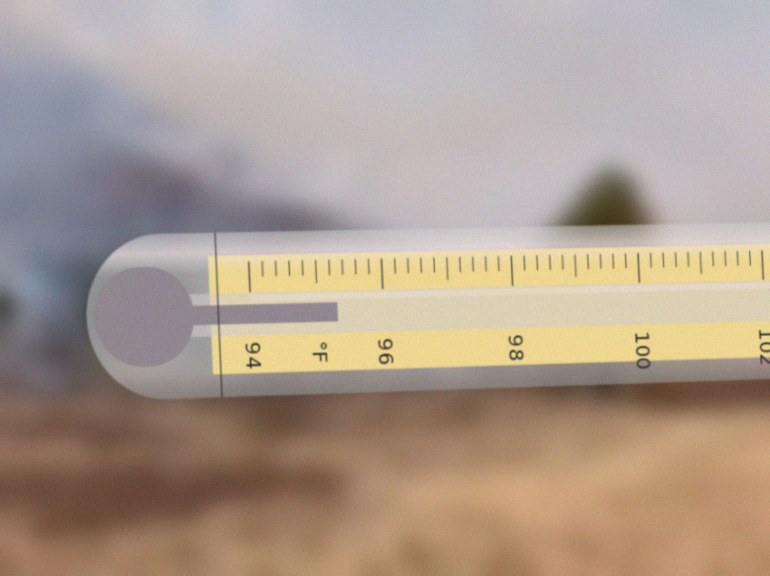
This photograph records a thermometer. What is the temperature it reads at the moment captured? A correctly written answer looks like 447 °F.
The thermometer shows 95.3 °F
